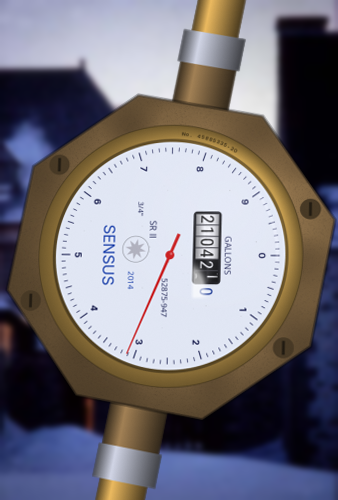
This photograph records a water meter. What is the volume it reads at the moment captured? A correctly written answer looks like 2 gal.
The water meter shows 2104213.1 gal
